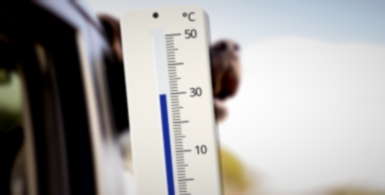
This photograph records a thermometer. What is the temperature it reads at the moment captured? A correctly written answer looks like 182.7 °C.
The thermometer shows 30 °C
